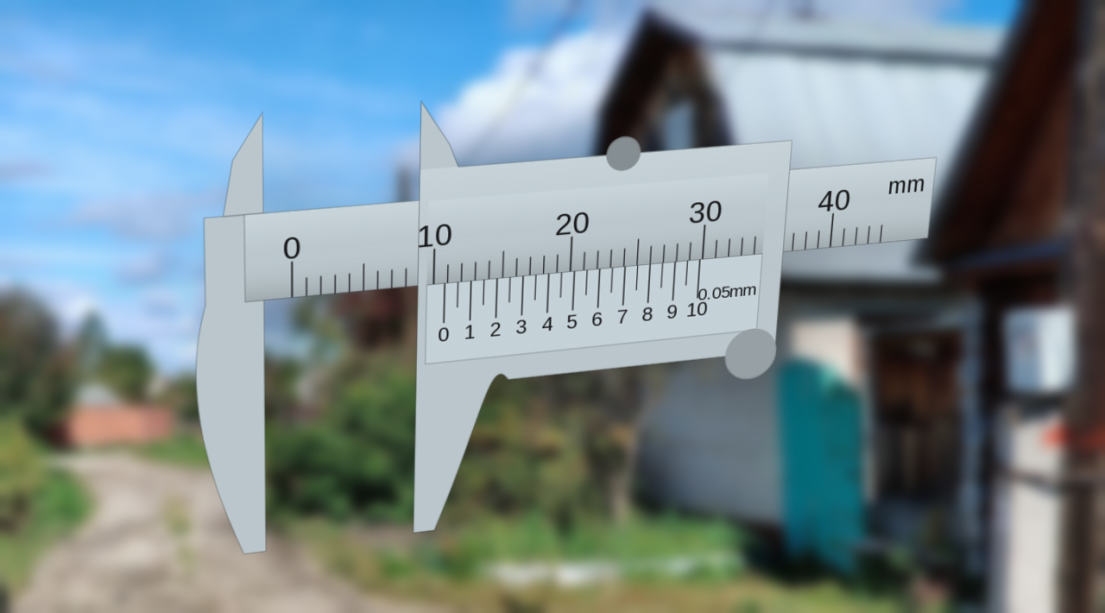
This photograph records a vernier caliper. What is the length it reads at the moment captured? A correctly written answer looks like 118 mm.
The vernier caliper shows 10.8 mm
